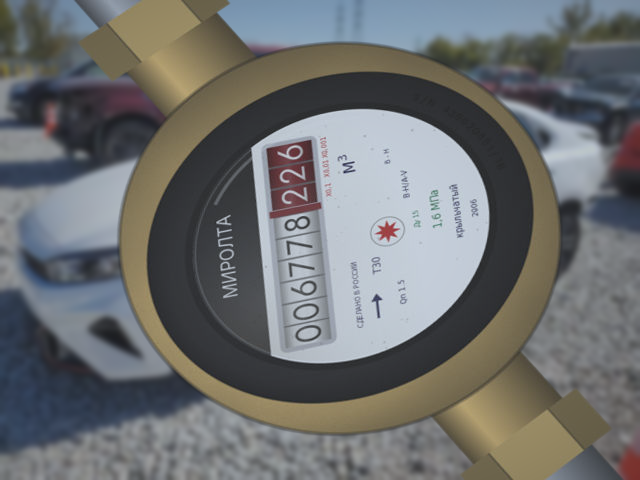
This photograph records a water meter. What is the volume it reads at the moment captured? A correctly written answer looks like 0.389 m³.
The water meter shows 6778.226 m³
